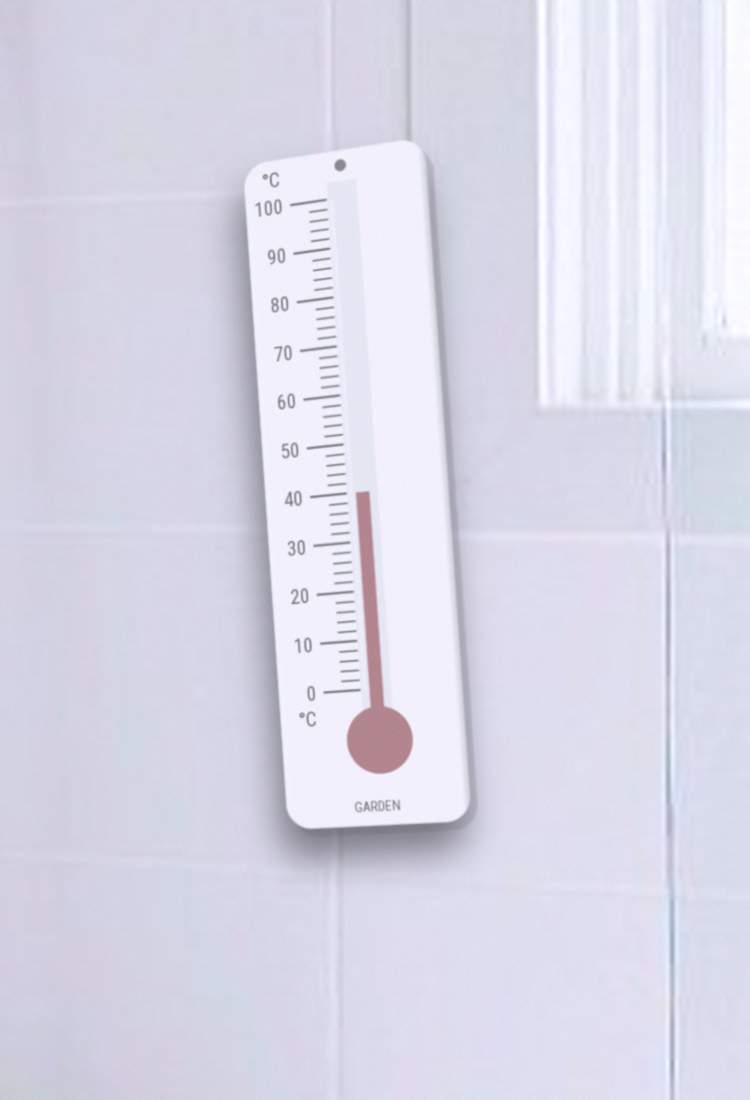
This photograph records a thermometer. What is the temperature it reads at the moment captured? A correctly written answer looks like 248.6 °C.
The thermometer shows 40 °C
